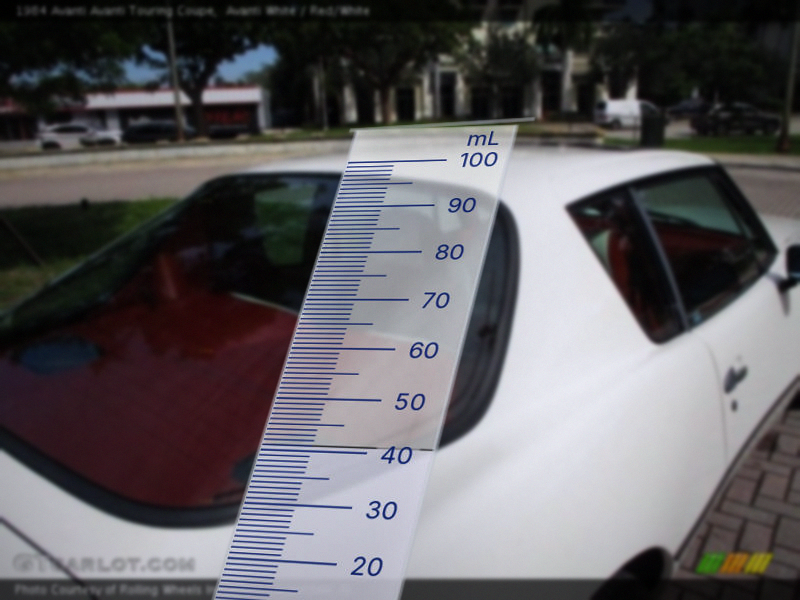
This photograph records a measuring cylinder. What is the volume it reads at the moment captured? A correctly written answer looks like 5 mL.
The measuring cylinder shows 41 mL
